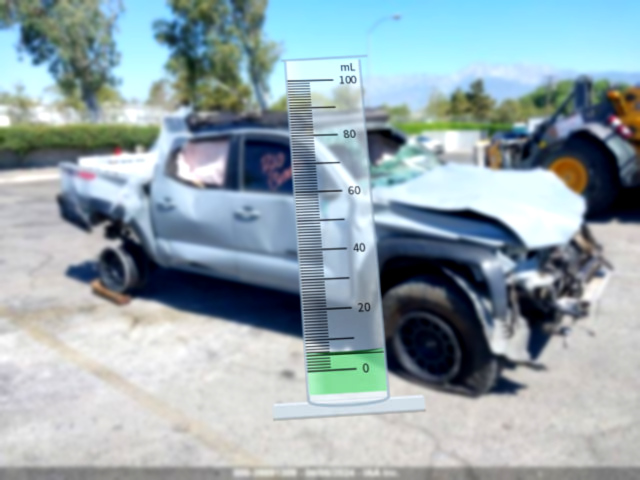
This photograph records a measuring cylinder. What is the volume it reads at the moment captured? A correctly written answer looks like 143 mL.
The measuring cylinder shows 5 mL
